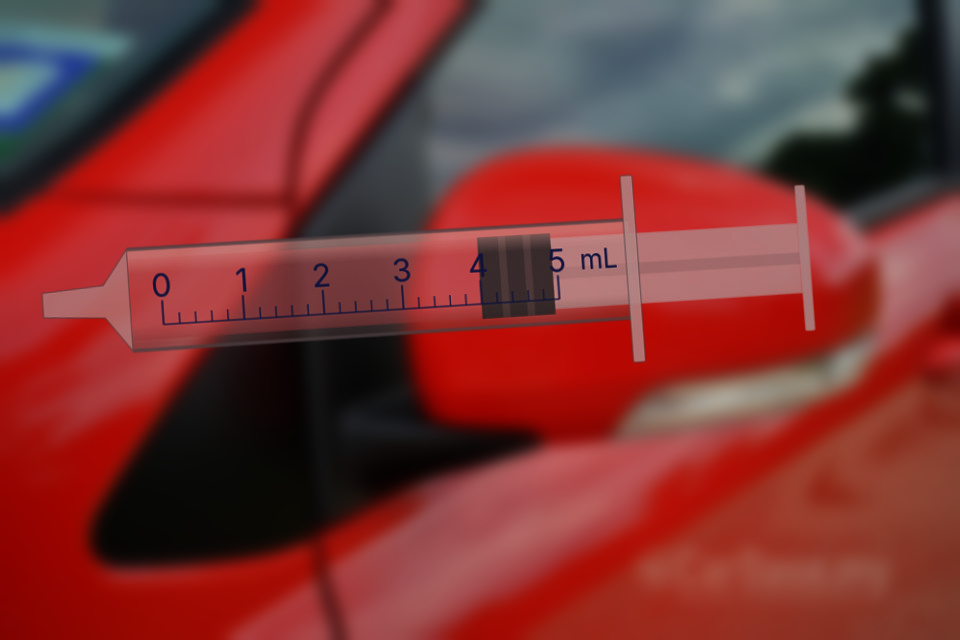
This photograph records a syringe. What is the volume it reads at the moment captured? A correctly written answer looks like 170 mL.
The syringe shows 4 mL
